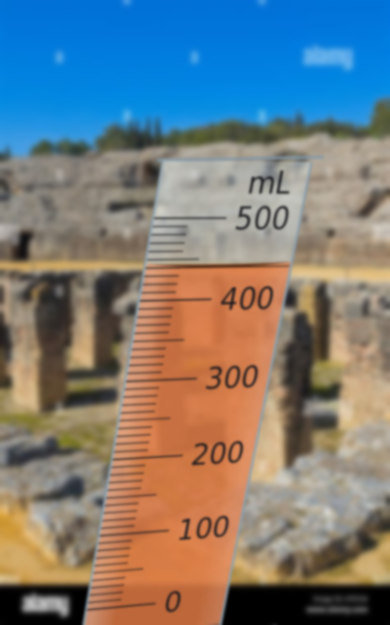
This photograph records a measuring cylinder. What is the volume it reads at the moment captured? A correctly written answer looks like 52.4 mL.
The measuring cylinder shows 440 mL
